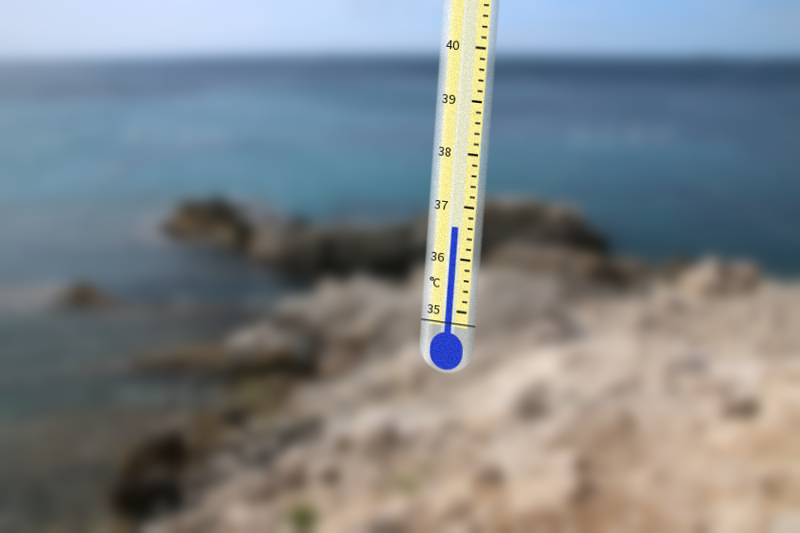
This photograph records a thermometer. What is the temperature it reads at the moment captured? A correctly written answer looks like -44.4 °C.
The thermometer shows 36.6 °C
